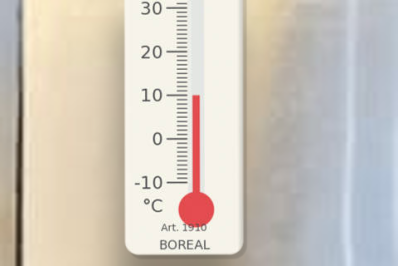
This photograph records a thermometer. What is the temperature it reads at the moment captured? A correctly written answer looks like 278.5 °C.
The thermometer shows 10 °C
